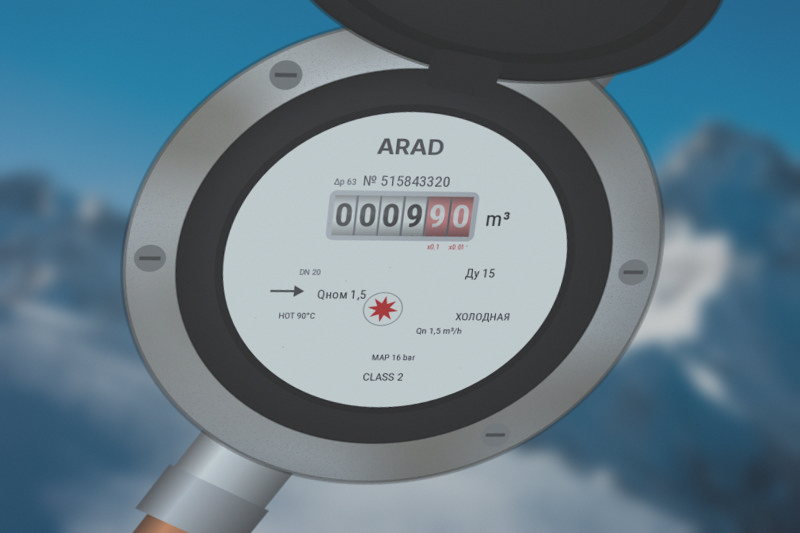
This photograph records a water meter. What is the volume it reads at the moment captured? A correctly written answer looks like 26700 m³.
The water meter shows 9.90 m³
